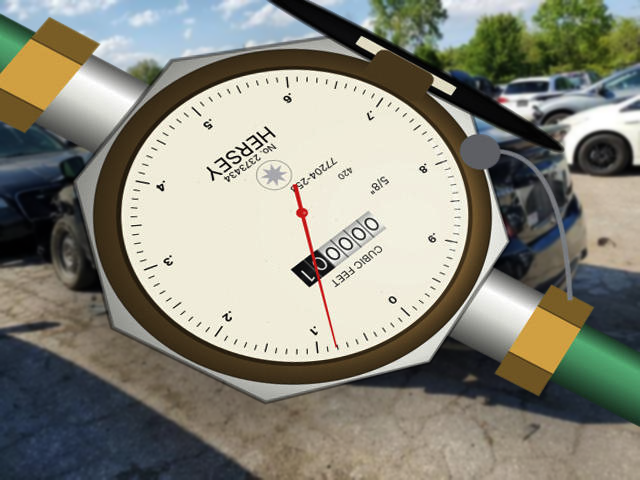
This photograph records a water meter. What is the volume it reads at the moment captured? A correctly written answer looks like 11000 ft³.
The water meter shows 1.08 ft³
